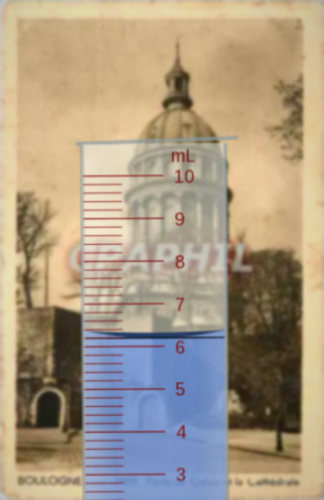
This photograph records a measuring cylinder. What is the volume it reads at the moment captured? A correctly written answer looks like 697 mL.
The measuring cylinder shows 6.2 mL
